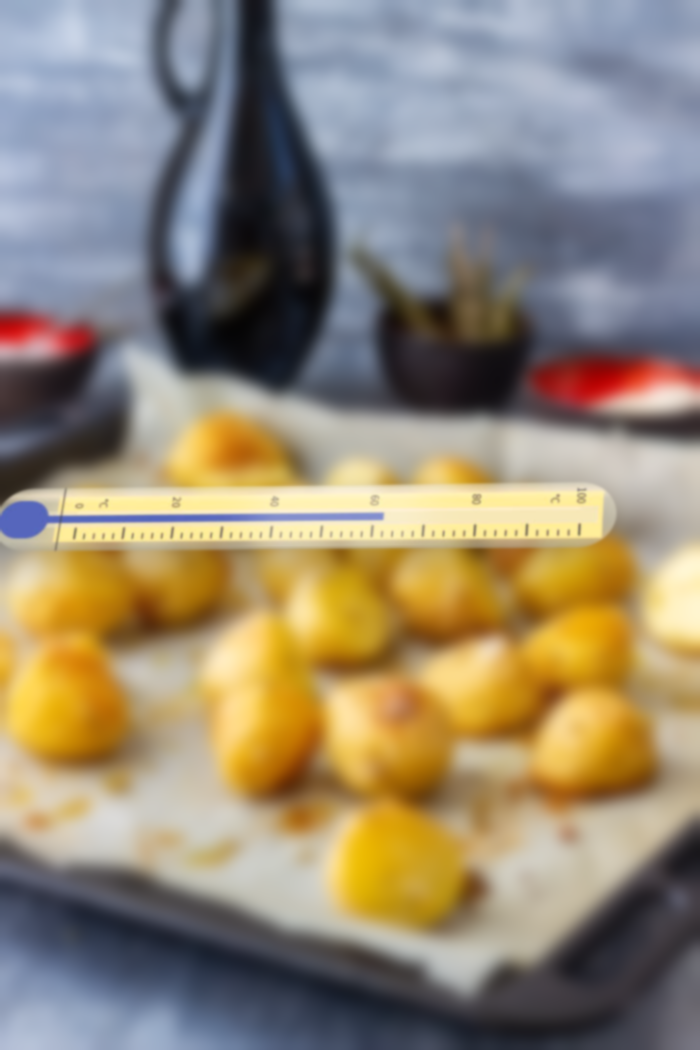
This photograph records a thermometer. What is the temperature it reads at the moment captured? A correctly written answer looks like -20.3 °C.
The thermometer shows 62 °C
